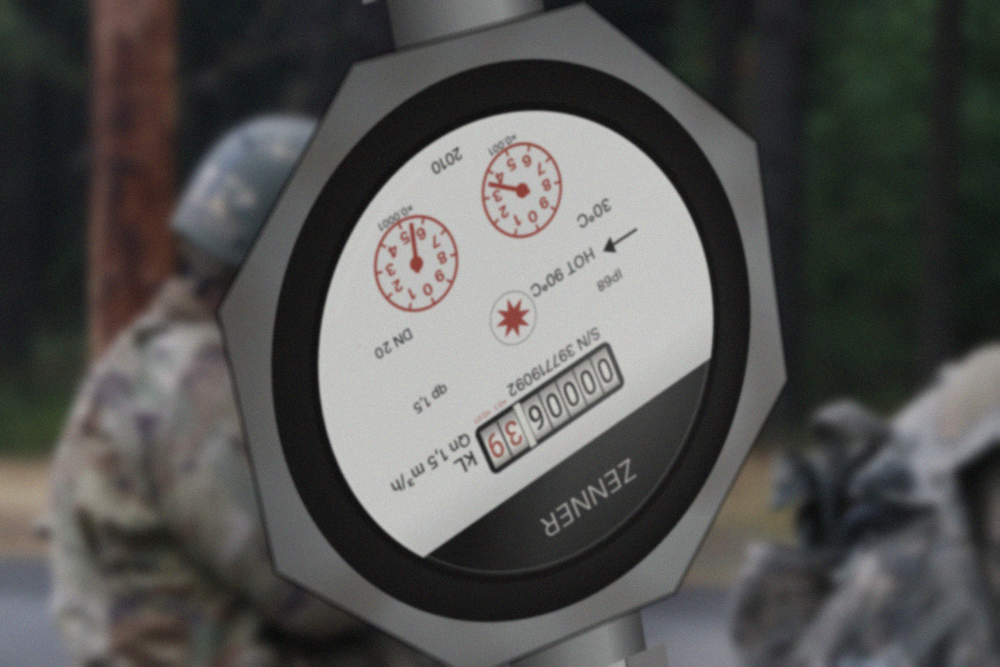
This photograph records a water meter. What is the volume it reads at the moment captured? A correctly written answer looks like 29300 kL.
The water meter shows 6.3935 kL
